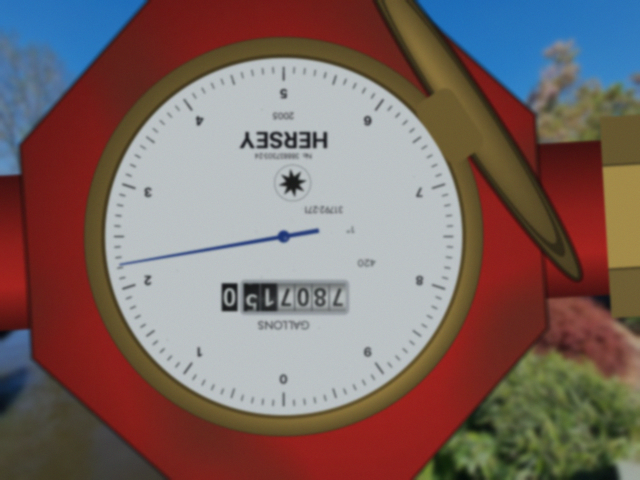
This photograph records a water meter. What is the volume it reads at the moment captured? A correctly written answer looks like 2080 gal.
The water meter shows 7807152.2 gal
